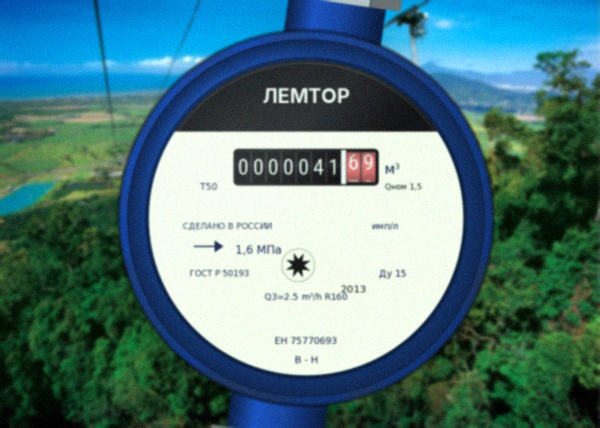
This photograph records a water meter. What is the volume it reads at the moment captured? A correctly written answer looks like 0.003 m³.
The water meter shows 41.69 m³
